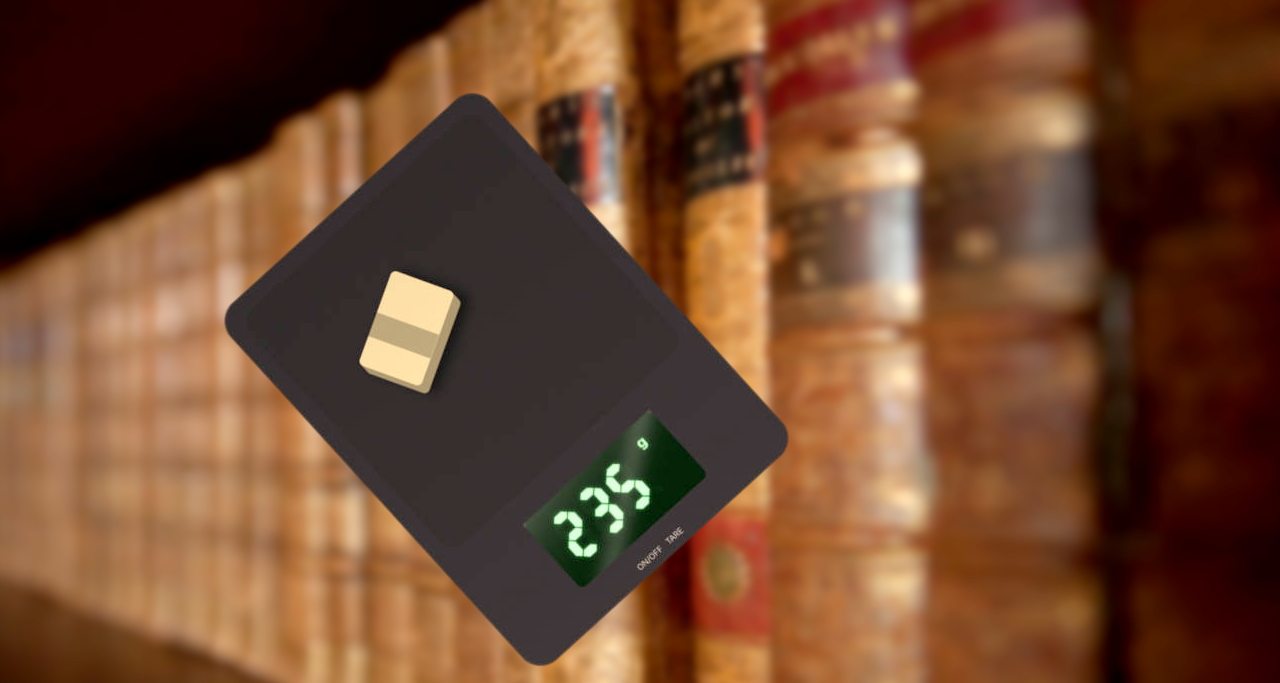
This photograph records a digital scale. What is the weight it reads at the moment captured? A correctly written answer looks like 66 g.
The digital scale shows 235 g
